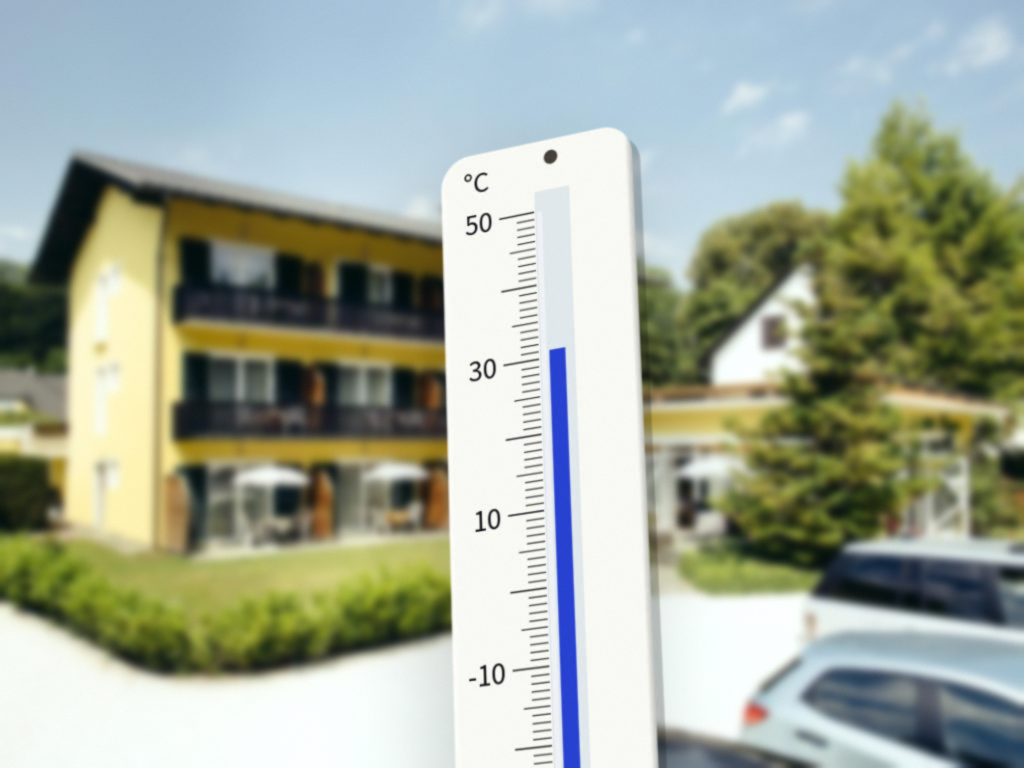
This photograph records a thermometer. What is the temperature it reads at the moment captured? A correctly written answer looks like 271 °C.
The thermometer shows 31 °C
